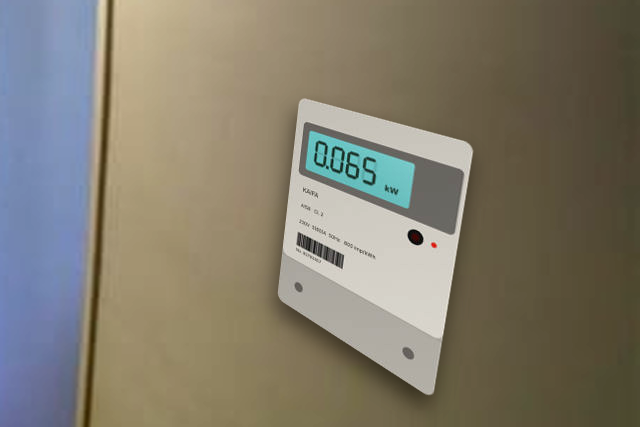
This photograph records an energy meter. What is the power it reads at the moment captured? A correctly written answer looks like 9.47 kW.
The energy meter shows 0.065 kW
